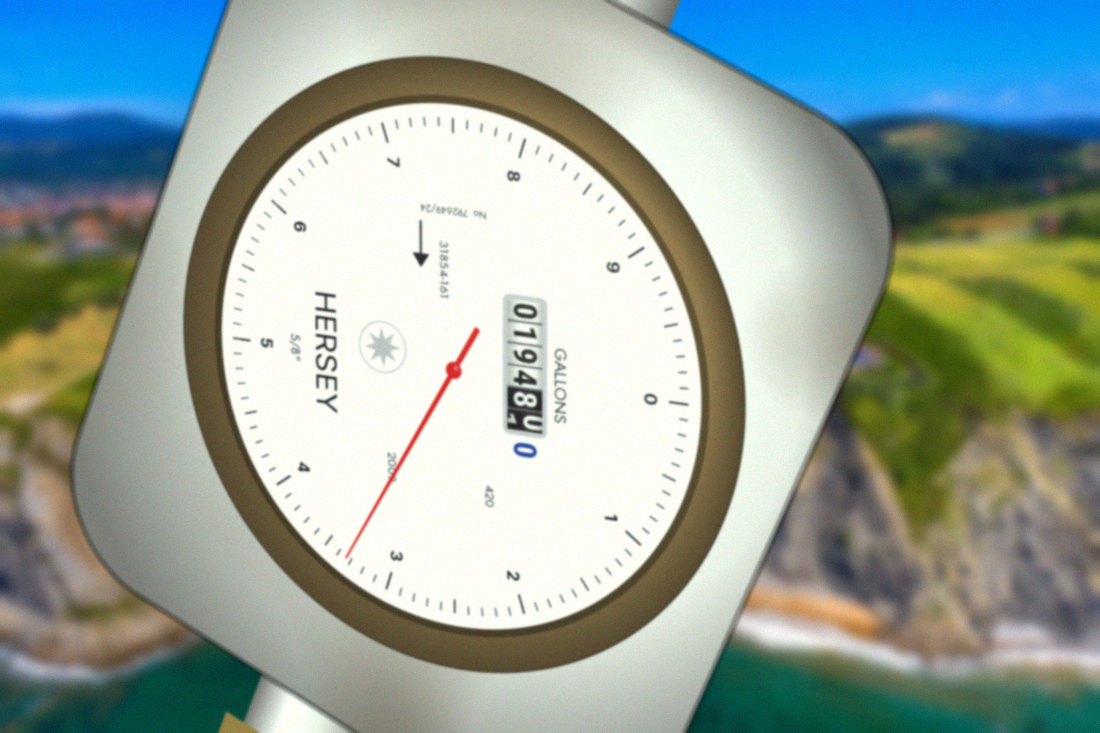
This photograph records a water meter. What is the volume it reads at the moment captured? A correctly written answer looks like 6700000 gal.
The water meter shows 194803.3 gal
